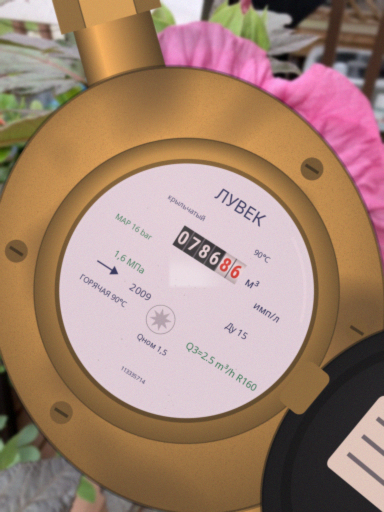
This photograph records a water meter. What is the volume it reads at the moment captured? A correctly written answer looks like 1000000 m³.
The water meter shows 786.86 m³
